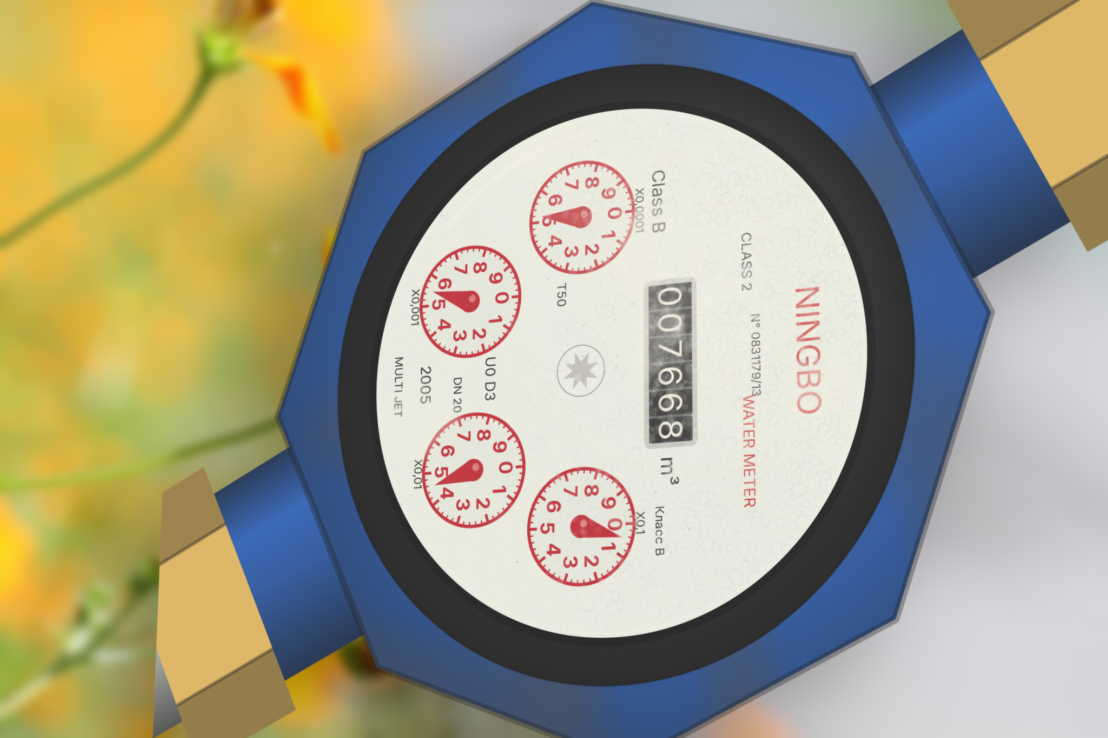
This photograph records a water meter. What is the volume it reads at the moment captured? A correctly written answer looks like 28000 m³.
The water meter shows 7668.0455 m³
